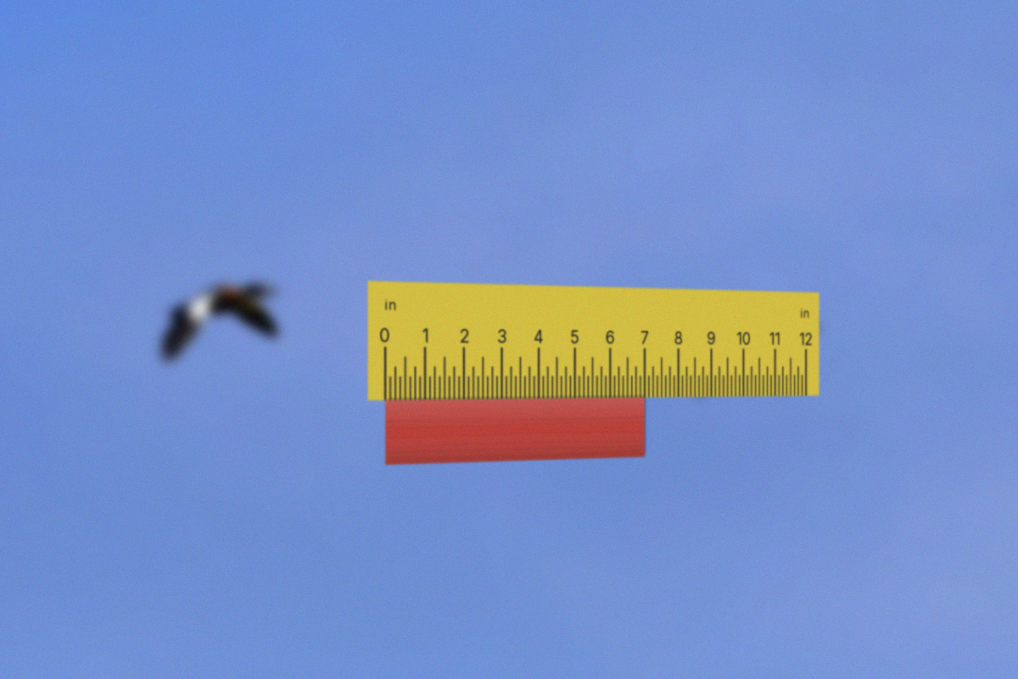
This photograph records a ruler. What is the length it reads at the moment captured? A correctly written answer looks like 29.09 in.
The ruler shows 7 in
